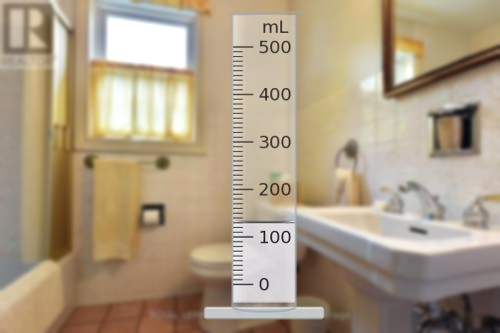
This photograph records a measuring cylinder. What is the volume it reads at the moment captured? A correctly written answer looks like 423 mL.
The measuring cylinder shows 130 mL
